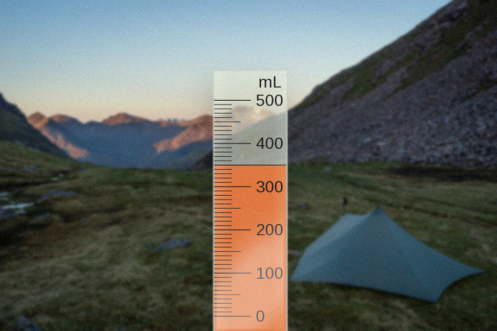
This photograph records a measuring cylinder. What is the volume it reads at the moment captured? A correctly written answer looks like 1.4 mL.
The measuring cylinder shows 350 mL
